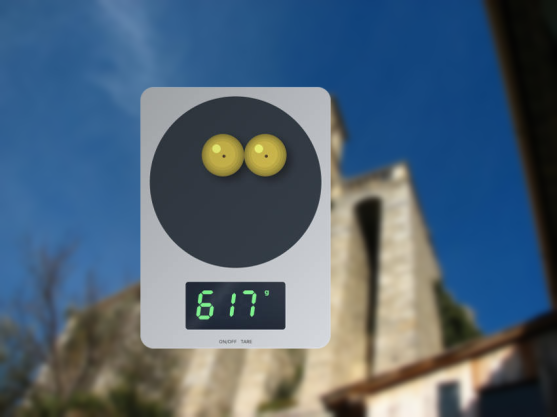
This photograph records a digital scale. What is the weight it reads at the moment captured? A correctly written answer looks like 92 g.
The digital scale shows 617 g
